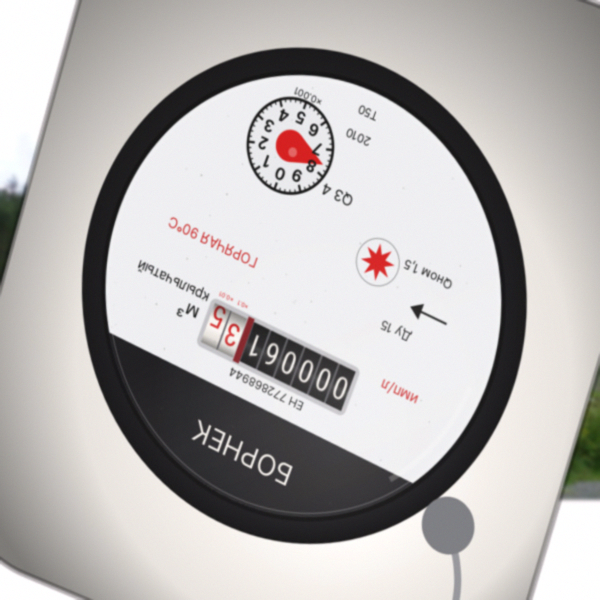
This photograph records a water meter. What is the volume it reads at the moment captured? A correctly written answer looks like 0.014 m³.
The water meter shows 61.347 m³
